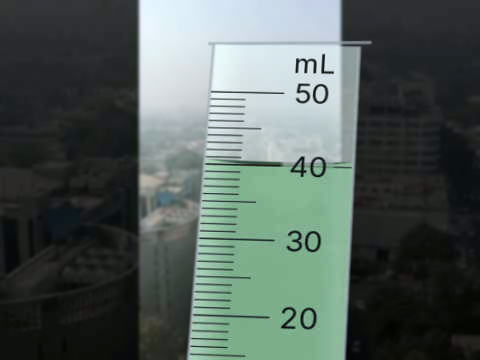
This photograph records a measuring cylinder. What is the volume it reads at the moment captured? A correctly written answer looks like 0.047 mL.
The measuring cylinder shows 40 mL
